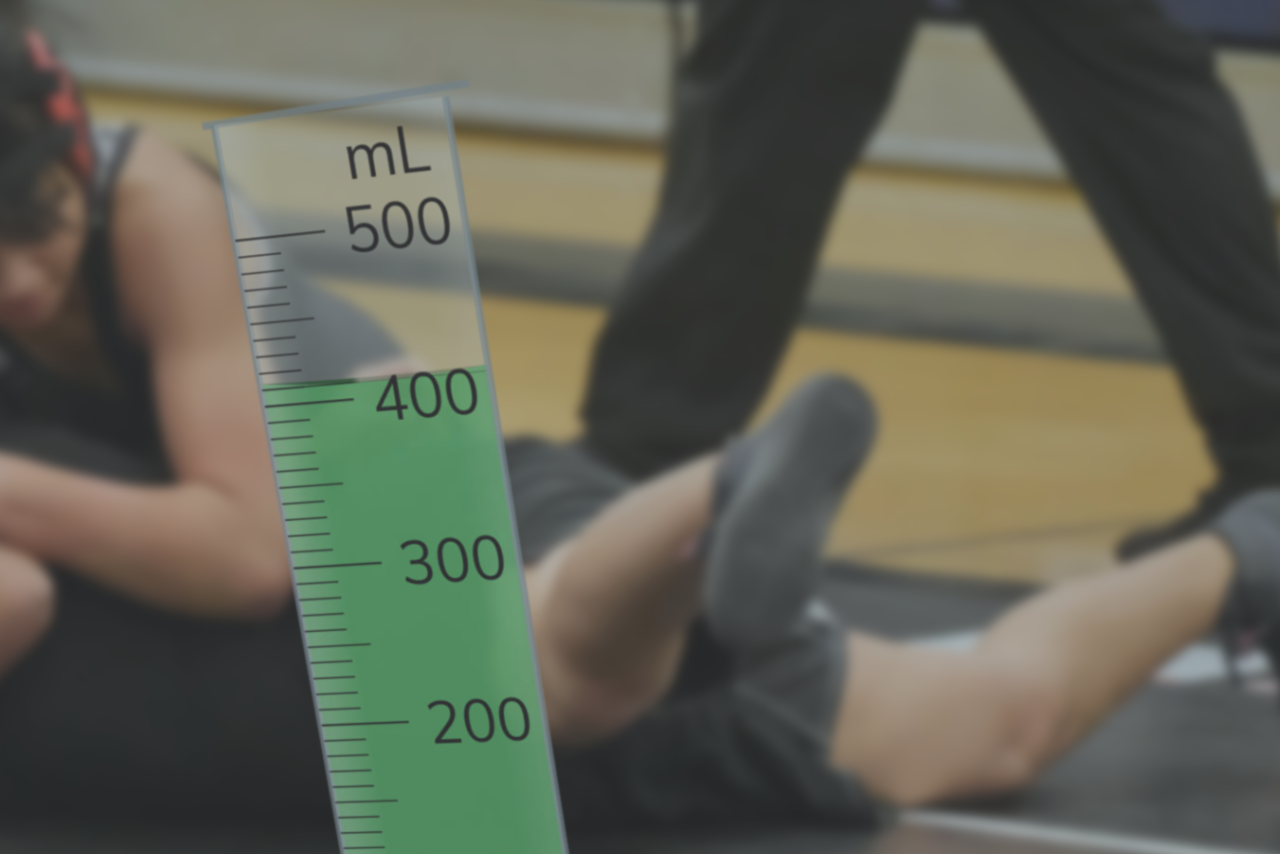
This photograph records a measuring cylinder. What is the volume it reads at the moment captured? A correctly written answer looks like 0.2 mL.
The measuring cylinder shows 410 mL
